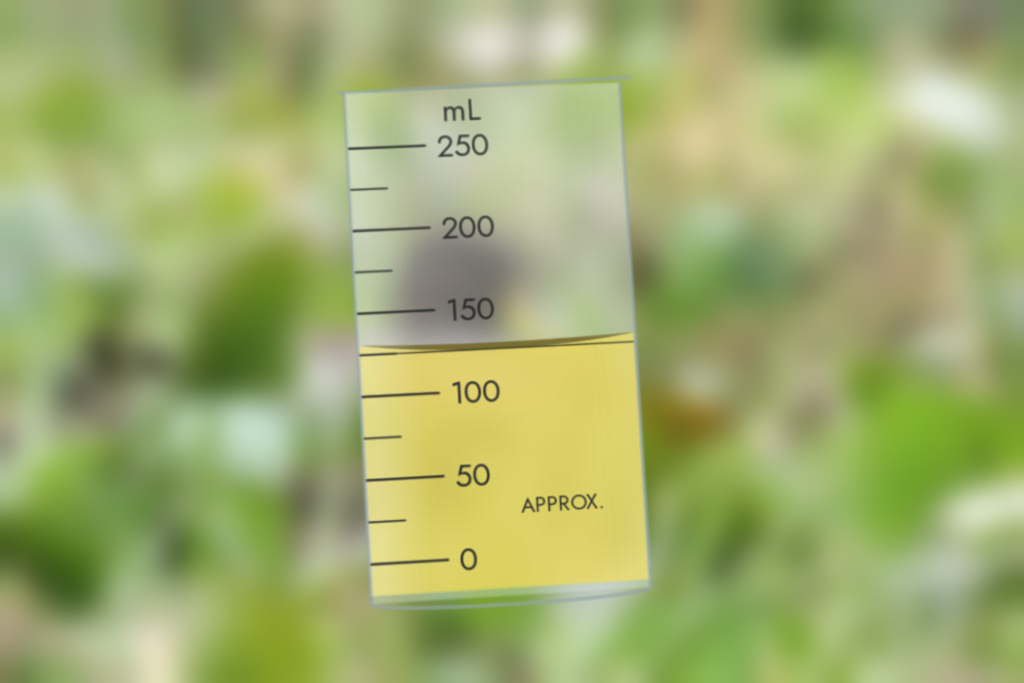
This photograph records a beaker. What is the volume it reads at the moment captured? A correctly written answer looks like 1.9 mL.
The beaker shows 125 mL
